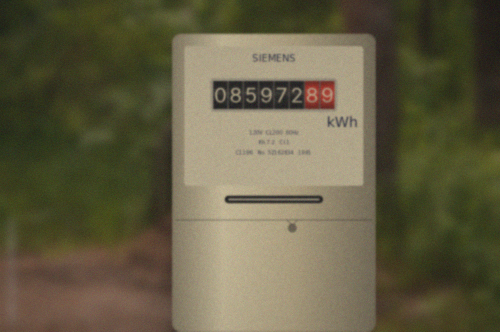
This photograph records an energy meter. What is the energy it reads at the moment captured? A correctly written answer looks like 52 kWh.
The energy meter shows 85972.89 kWh
